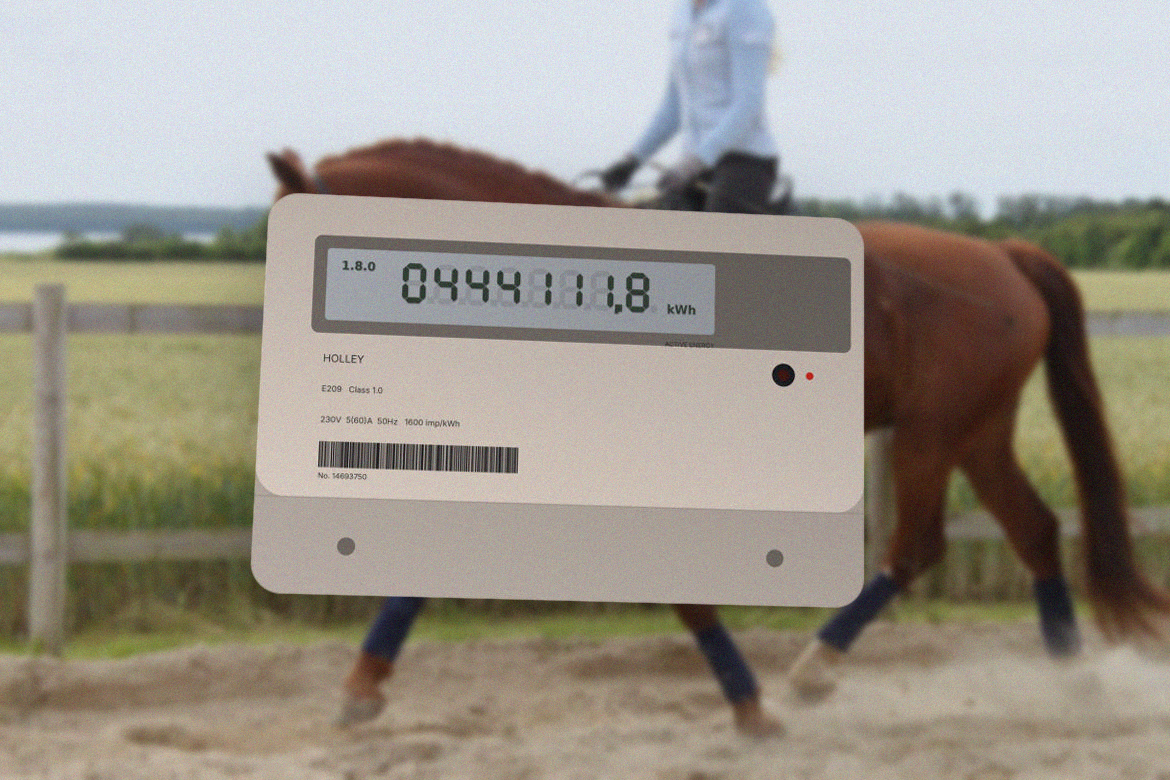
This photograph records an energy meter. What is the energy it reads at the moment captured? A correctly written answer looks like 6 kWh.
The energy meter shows 444111.8 kWh
